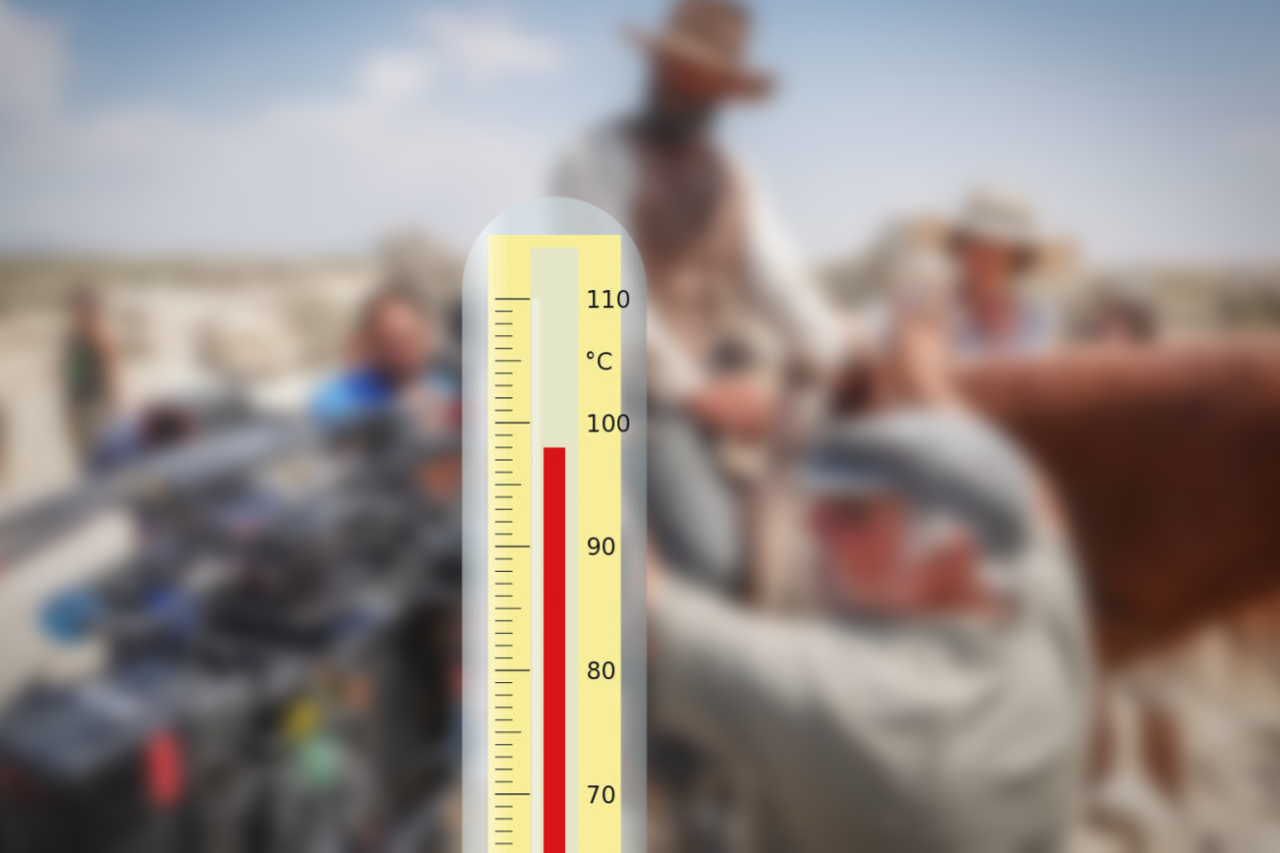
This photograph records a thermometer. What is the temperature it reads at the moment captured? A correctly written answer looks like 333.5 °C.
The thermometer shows 98 °C
